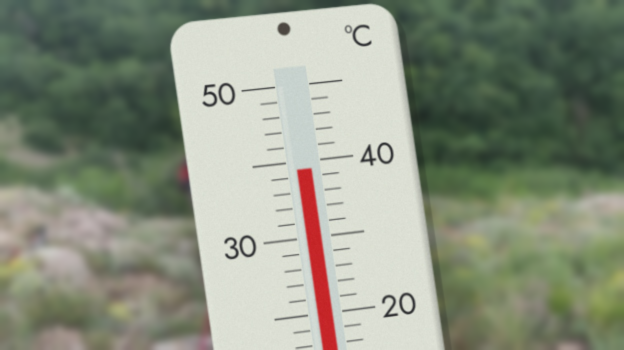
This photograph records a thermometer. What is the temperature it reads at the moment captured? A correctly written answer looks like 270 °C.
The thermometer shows 39 °C
